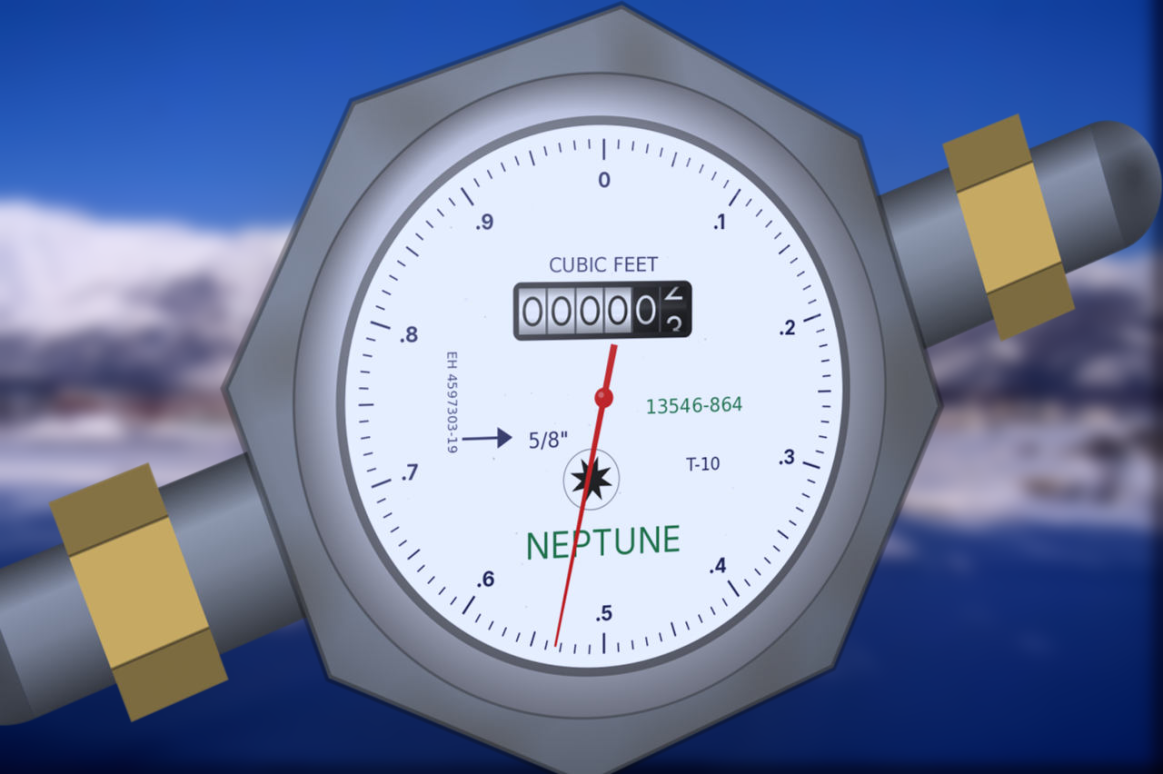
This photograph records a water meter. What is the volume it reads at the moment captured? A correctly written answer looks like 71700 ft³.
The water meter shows 2.53 ft³
